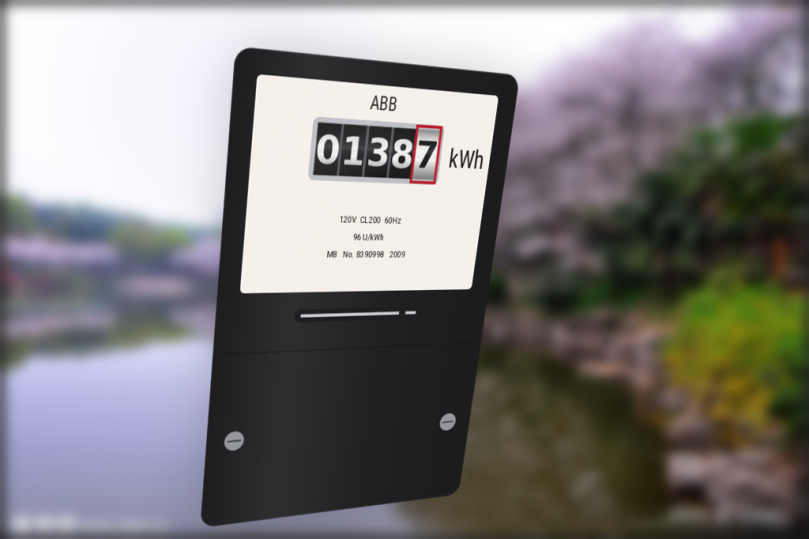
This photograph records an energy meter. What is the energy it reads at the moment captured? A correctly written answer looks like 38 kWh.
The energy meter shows 138.7 kWh
